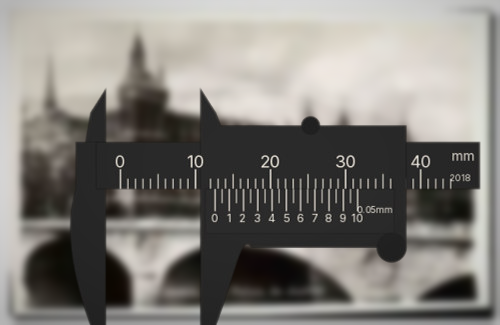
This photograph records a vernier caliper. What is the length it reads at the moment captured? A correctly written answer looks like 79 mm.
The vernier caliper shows 12.6 mm
